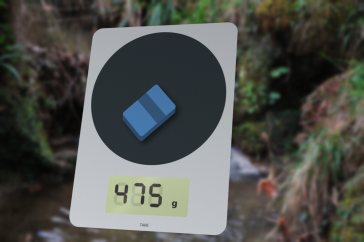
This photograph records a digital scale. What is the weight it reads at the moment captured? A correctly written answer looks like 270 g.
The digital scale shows 475 g
